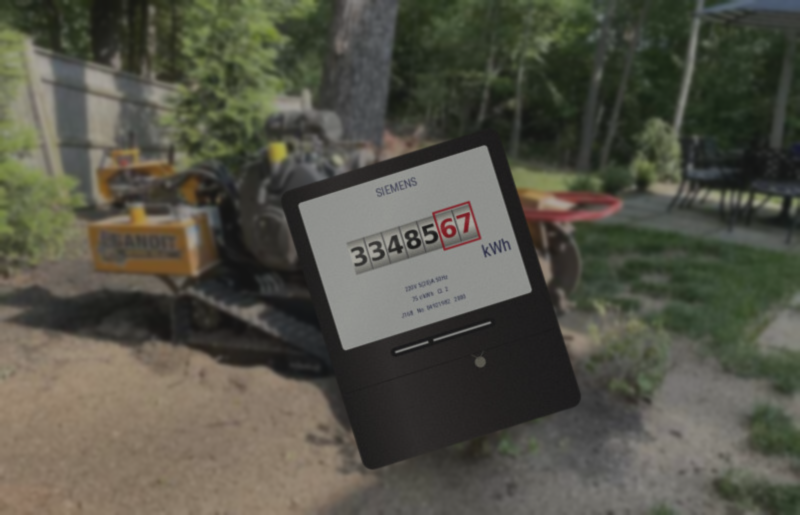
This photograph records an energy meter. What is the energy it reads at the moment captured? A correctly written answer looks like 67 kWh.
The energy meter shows 33485.67 kWh
